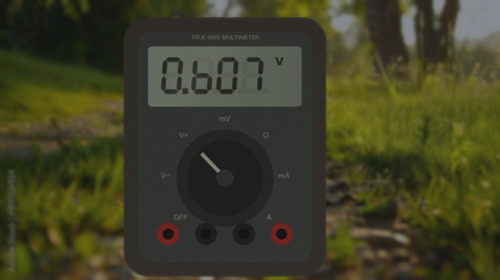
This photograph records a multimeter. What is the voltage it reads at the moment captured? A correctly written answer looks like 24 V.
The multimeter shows 0.607 V
